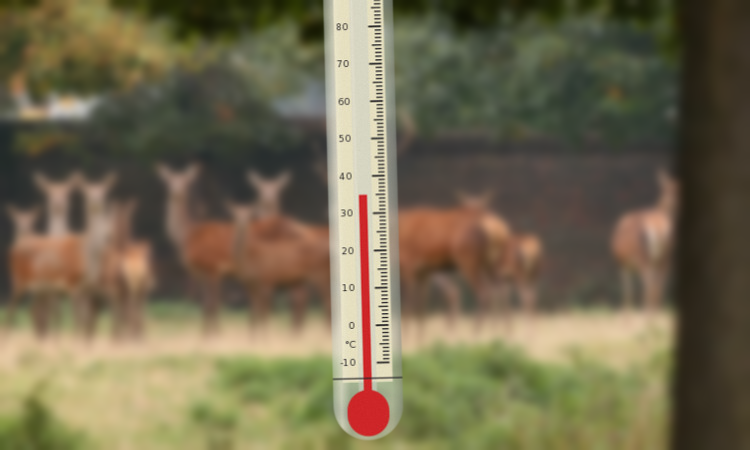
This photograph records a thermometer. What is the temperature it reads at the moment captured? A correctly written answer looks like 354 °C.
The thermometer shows 35 °C
